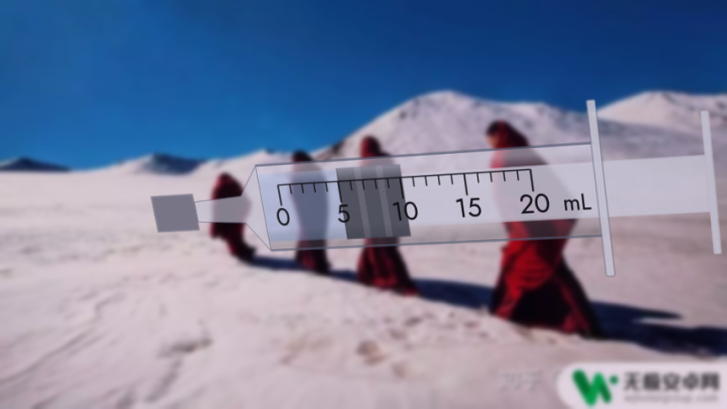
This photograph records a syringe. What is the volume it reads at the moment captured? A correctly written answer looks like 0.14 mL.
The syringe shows 5 mL
